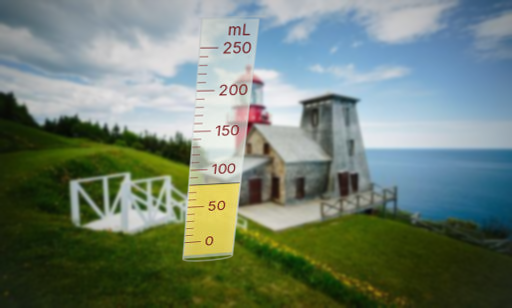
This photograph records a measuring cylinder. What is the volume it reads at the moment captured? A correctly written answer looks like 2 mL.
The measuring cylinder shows 80 mL
